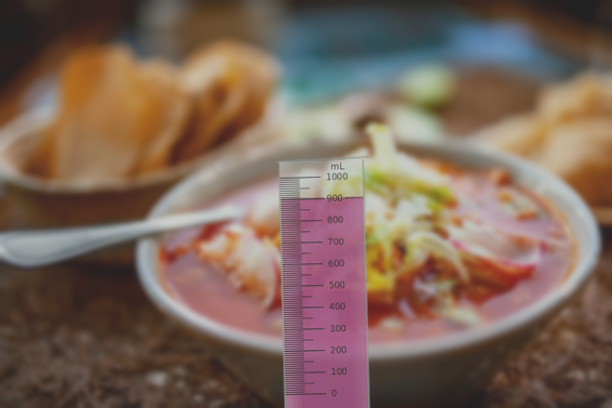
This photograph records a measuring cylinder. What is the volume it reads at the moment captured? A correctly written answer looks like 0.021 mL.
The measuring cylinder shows 900 mL
